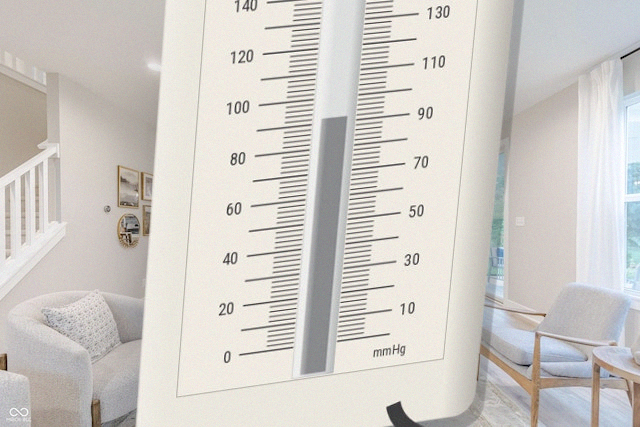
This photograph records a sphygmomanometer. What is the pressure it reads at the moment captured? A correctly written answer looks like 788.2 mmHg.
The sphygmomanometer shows 92 mmHg
